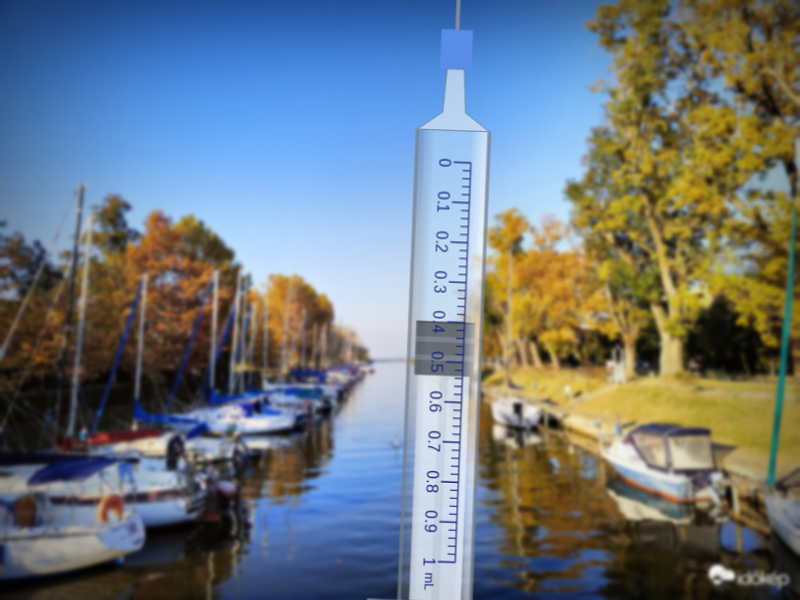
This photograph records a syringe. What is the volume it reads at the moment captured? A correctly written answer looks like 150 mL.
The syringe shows 0.4 mL
